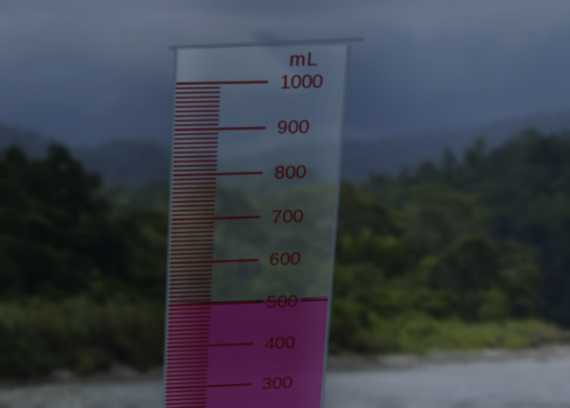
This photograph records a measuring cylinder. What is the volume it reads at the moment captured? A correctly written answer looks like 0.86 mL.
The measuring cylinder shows 500 mL
